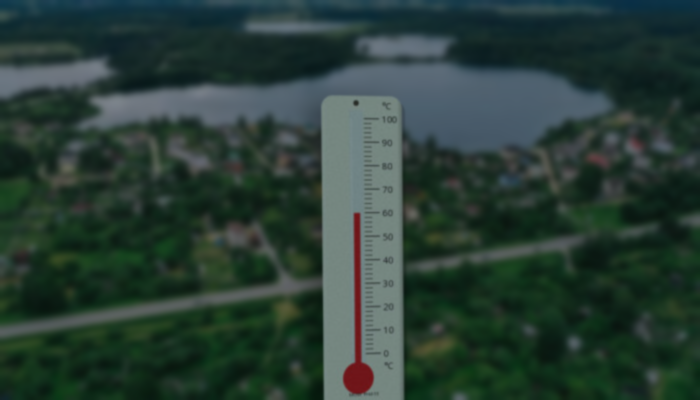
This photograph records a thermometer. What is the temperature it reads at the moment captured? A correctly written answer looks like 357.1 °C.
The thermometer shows 60 °C
